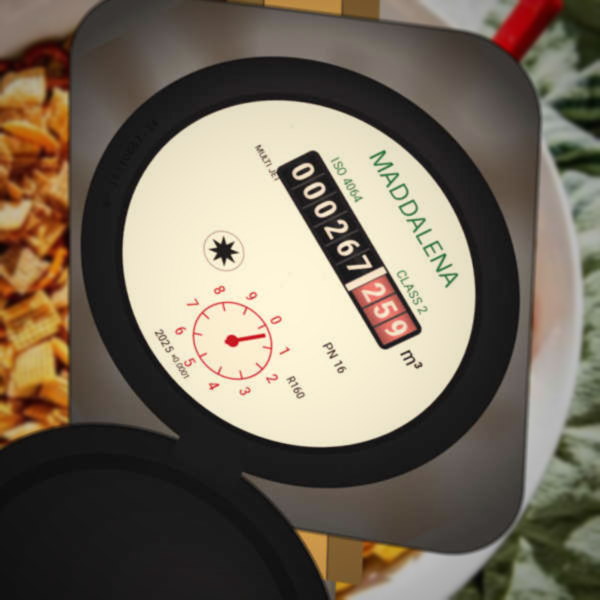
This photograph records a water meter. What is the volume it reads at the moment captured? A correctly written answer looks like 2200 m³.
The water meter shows 267.2590 m³
